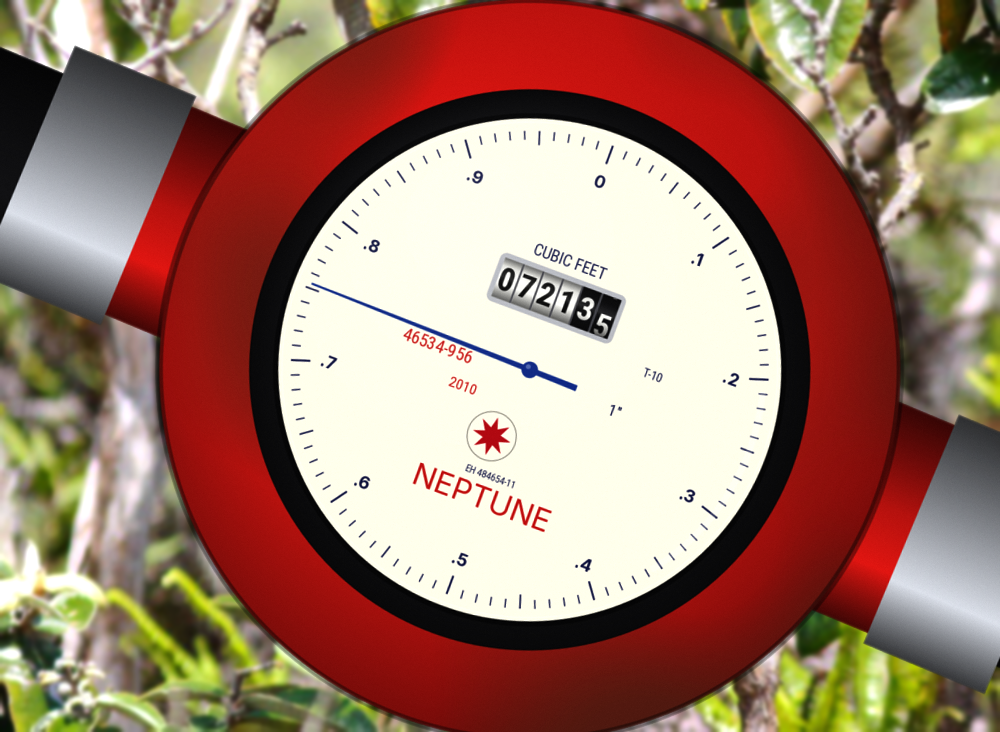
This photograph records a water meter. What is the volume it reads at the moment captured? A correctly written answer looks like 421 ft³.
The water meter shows 72134.75 ft³
